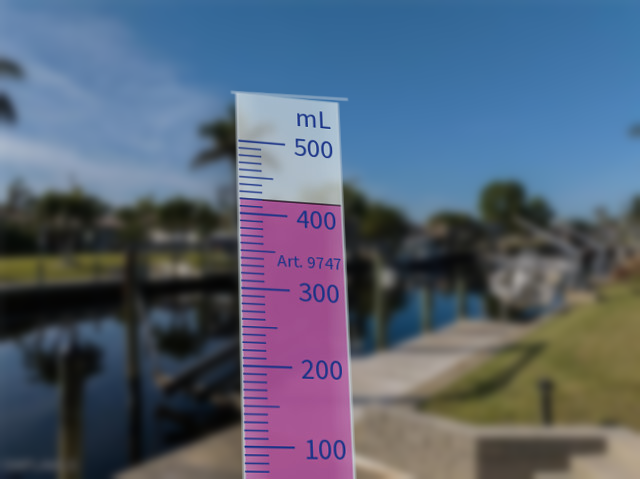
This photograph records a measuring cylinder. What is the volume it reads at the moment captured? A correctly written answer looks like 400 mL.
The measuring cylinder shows 420 mL
